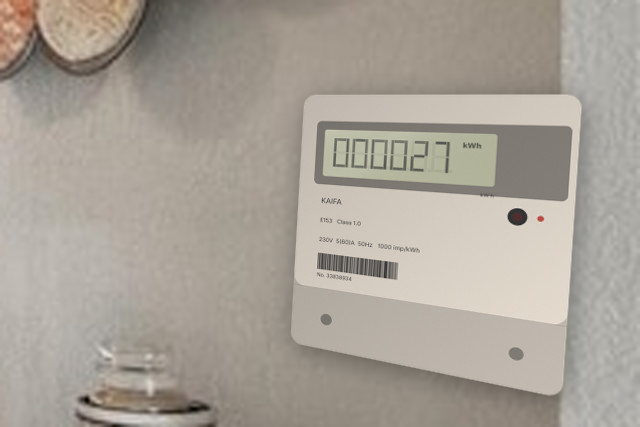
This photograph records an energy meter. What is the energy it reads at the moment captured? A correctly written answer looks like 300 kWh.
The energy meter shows 27 kWh
